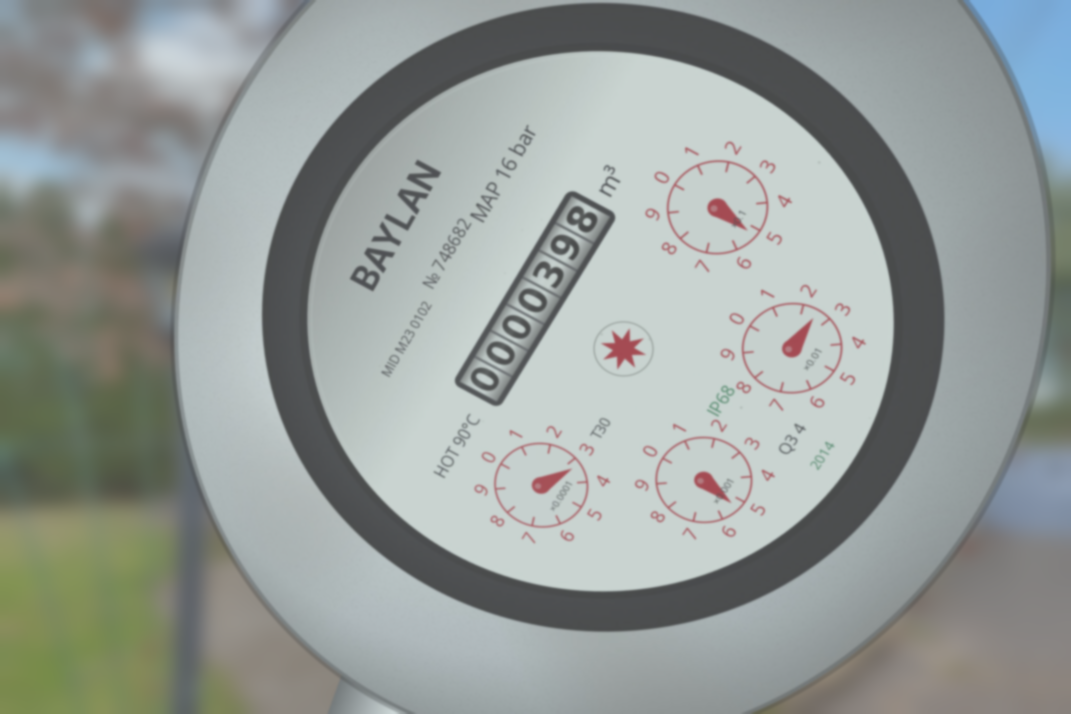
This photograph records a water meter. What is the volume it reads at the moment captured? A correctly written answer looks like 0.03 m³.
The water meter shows 398.5253 m³
